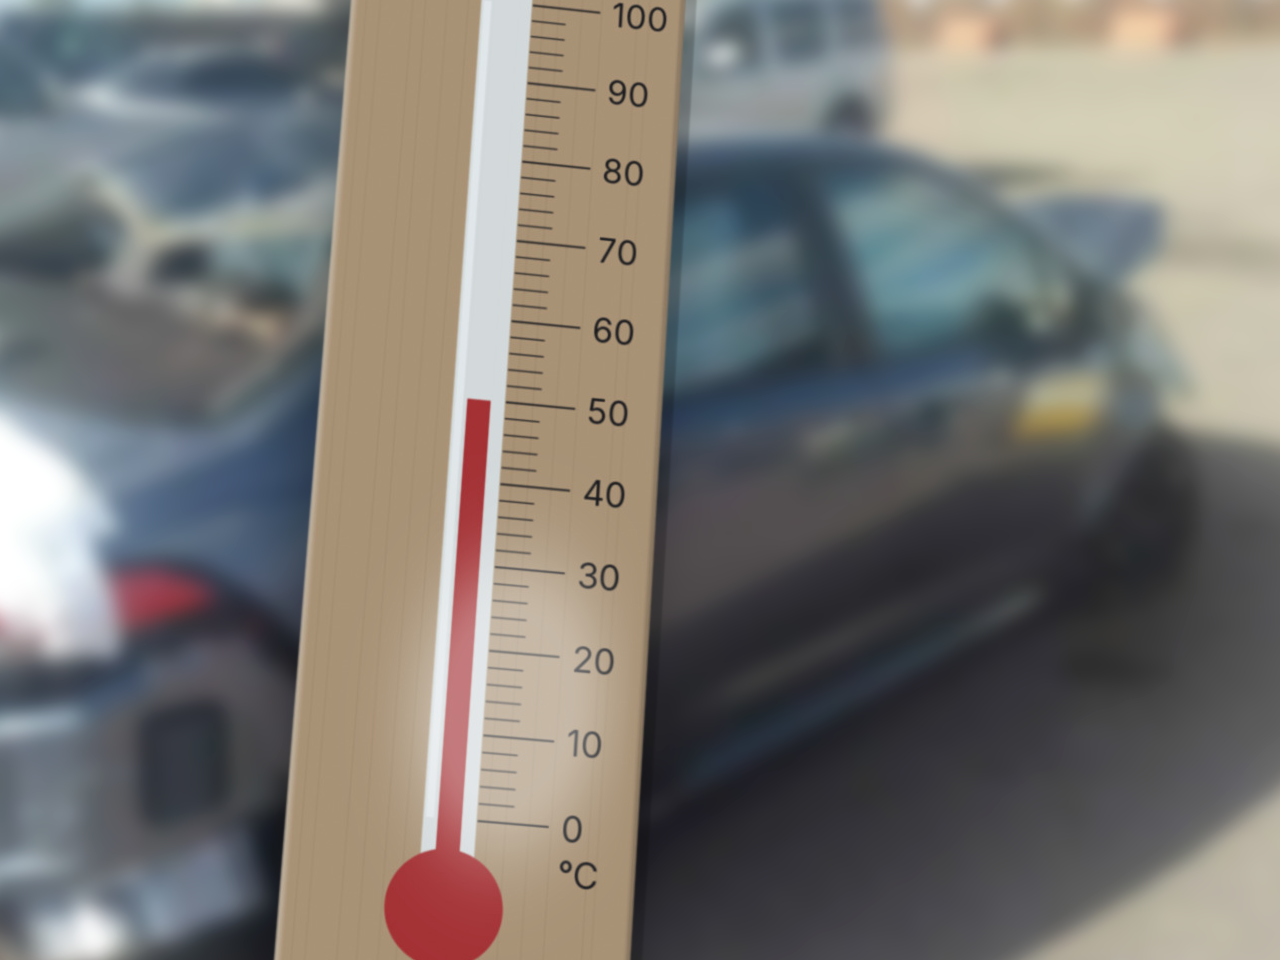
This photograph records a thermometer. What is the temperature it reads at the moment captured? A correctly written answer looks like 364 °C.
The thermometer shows 50 °C
